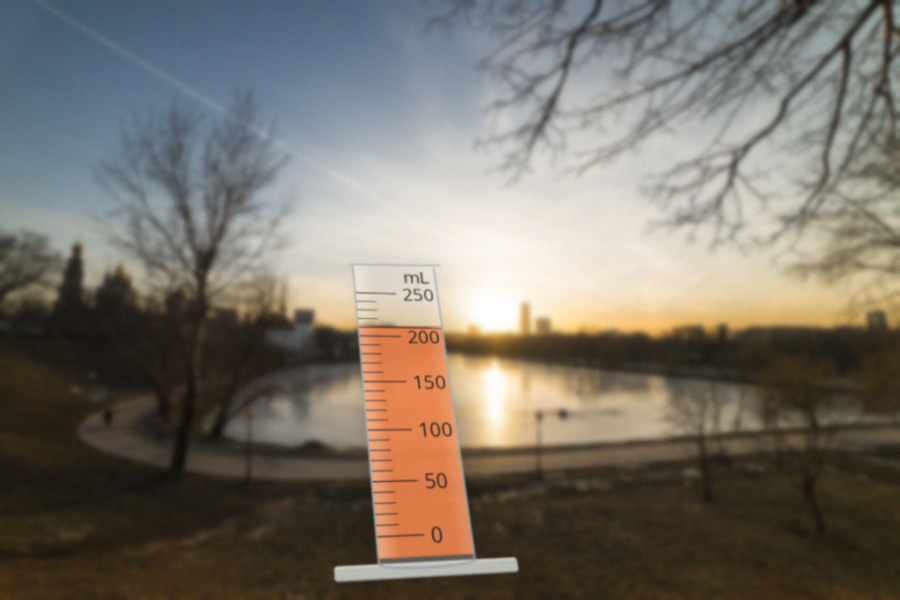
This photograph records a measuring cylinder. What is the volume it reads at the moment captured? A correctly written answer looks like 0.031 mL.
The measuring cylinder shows 210 mL
